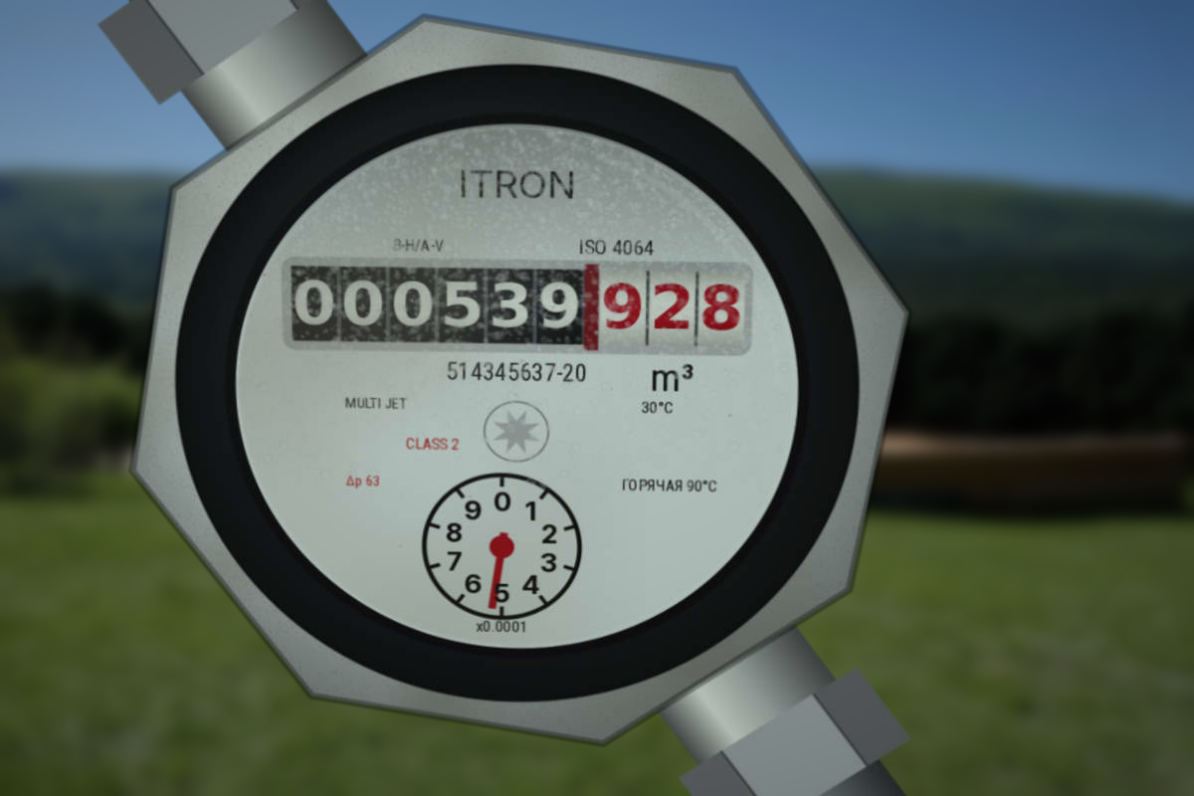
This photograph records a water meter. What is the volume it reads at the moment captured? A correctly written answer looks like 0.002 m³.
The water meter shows 539.9285 m³
